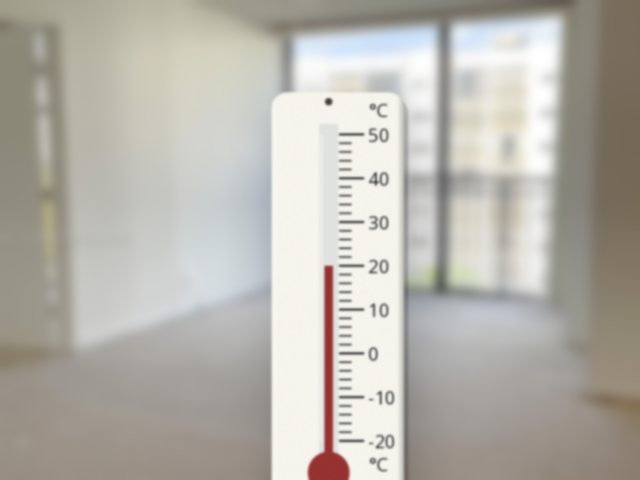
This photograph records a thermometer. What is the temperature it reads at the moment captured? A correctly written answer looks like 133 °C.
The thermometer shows 20 °C
